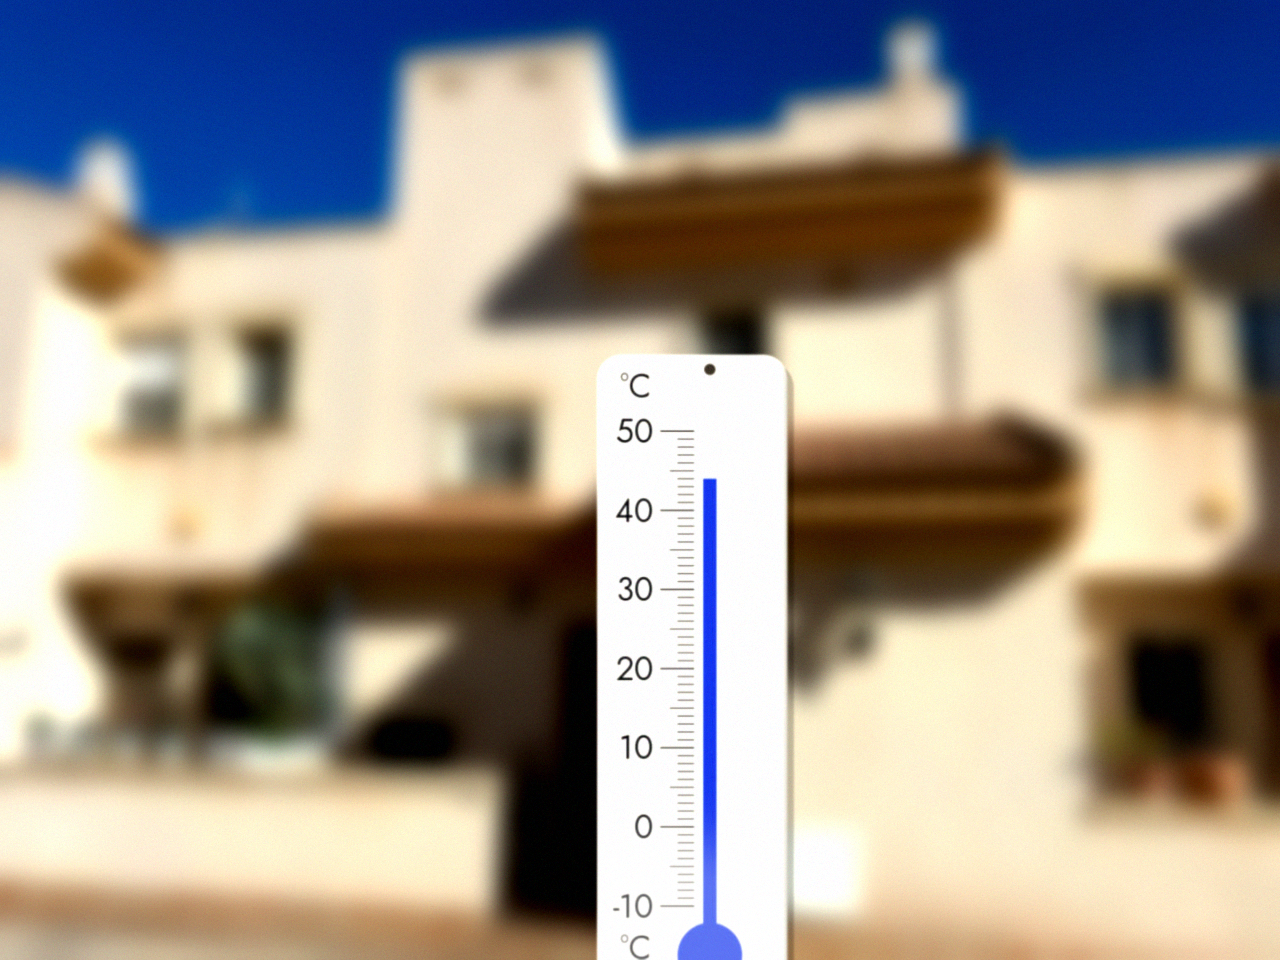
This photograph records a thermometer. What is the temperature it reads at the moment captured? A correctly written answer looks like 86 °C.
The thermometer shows 44 °C
